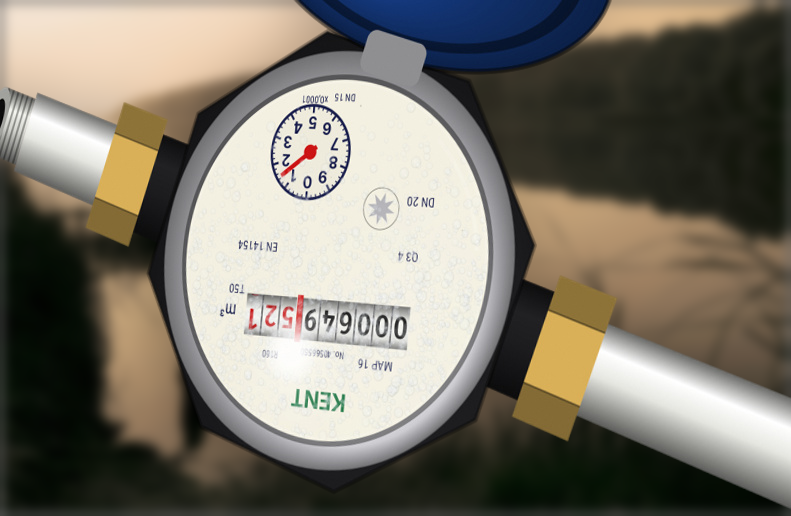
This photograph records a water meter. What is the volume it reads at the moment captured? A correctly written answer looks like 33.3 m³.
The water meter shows 649.5211 m³
